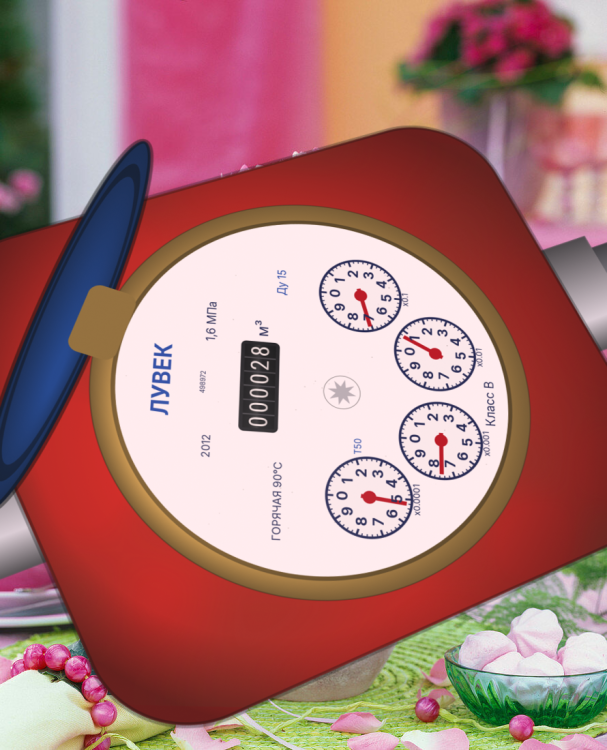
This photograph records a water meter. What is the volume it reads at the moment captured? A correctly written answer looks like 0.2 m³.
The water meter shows 28.7075 m³
